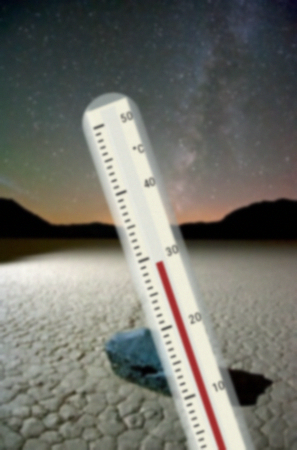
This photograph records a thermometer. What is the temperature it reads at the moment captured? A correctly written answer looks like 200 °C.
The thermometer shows 29 °C
